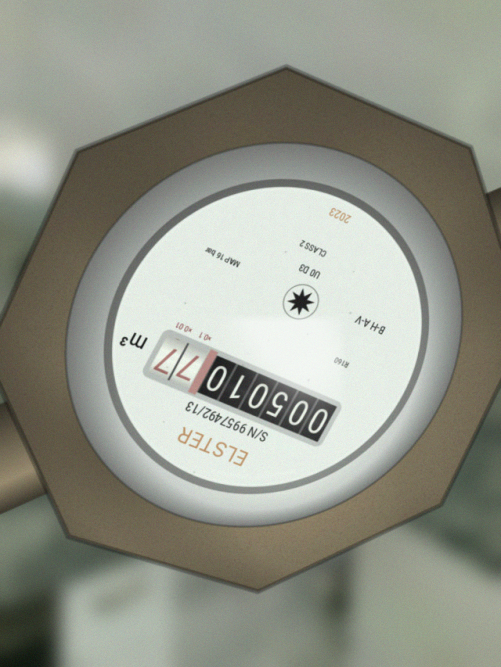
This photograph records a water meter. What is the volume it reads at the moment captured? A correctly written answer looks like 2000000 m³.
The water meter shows 5010.77 m³
